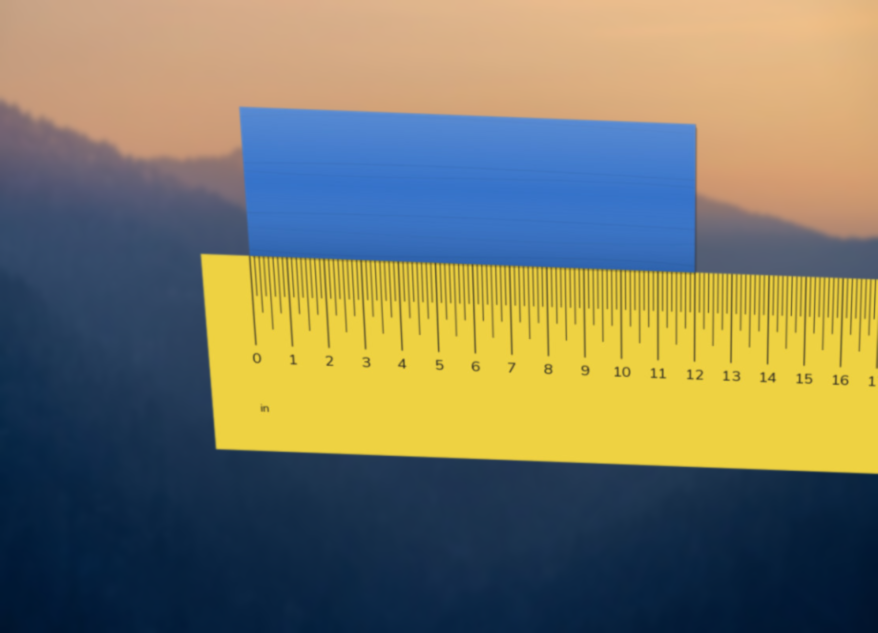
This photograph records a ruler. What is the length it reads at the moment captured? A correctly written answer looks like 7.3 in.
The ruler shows 12 in
